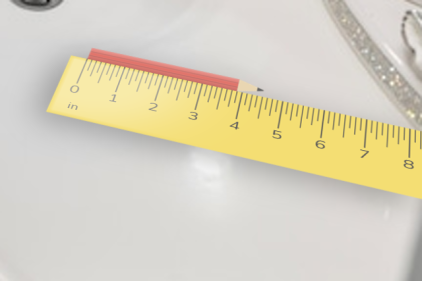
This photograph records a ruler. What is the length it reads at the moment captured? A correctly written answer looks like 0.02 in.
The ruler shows 4.5 in
